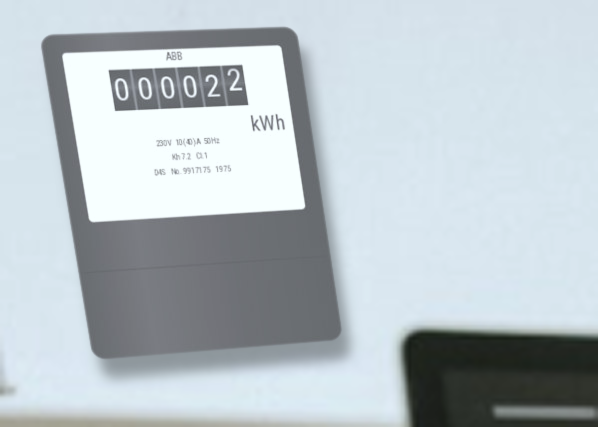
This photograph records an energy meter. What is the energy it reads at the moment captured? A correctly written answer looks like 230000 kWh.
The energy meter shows 22 kWh
